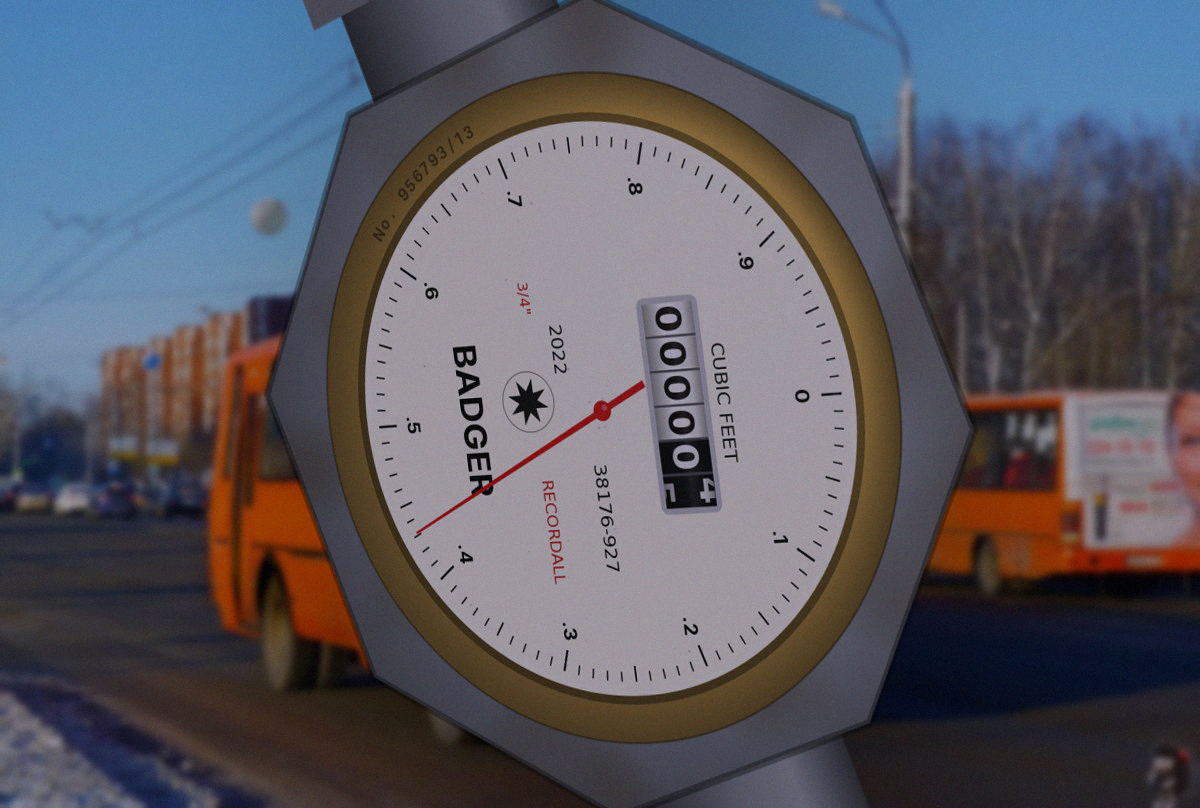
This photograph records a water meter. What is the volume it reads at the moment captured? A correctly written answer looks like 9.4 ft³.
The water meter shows 4.43 ft³
